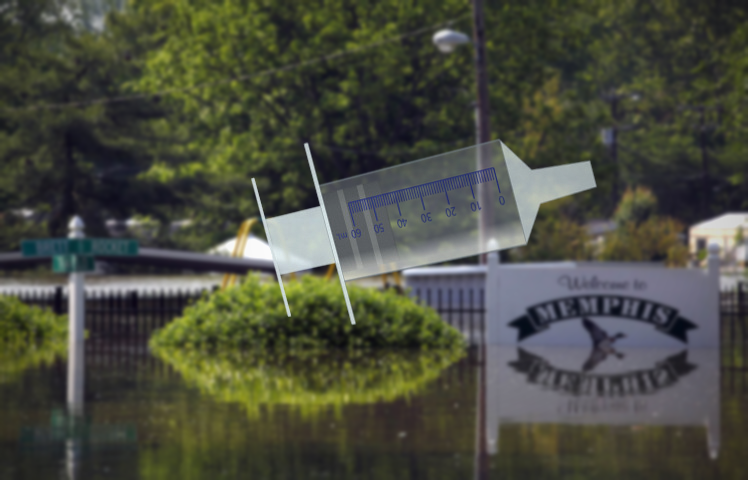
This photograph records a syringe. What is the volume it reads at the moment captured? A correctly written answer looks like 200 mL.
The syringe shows 45 mL
